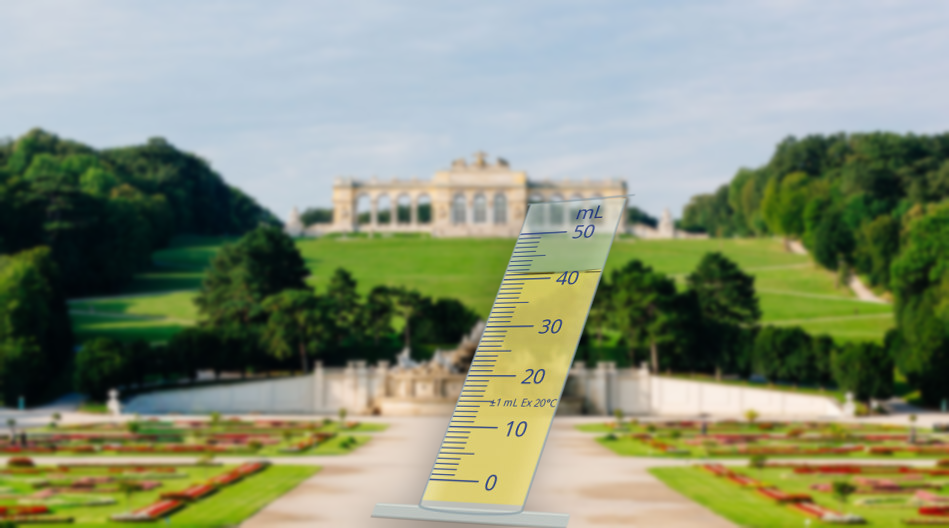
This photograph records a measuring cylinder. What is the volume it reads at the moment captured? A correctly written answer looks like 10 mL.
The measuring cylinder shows 41 mL
